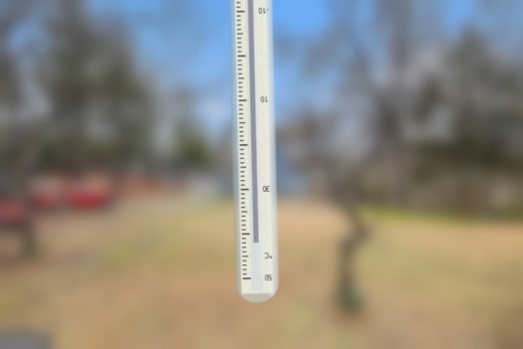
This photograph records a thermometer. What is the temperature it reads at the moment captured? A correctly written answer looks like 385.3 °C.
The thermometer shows 42 °C
